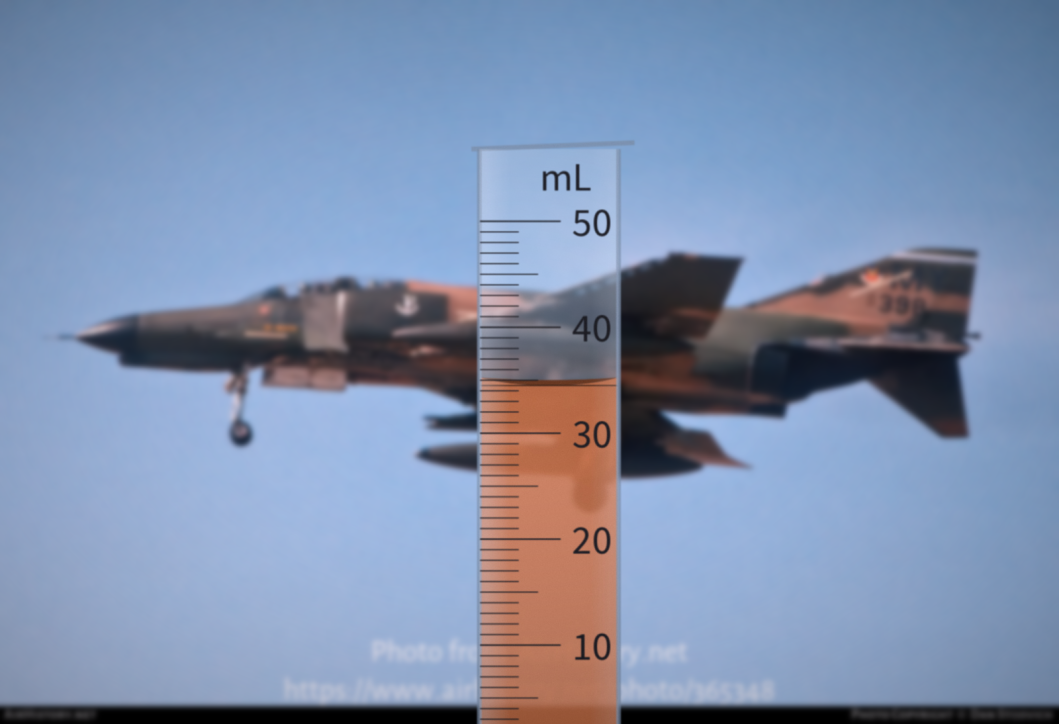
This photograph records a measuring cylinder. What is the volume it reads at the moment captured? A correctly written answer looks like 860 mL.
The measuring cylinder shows 34.5 mL
